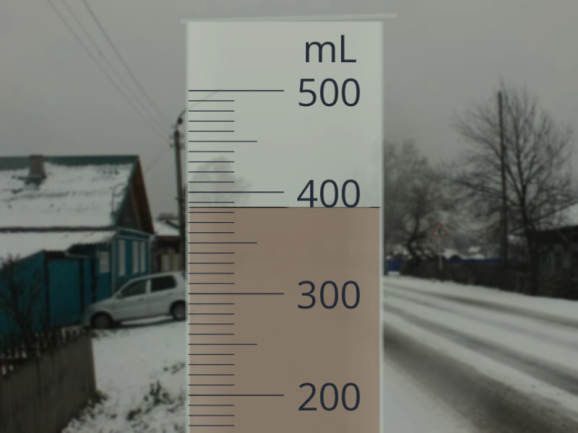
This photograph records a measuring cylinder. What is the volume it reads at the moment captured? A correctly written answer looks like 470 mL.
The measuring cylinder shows 385 mL
